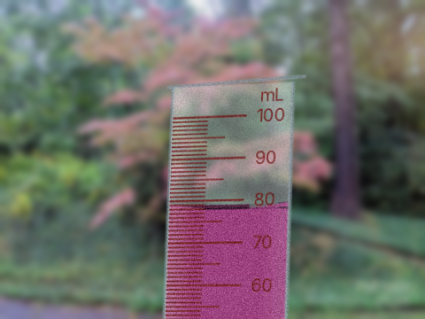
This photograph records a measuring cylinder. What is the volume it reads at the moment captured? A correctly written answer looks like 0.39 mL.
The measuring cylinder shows 78 mL
